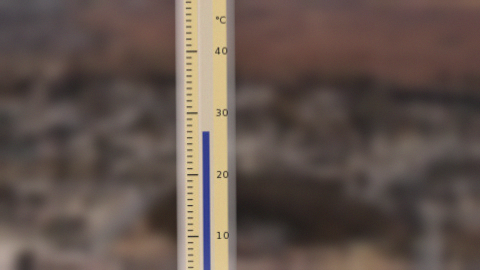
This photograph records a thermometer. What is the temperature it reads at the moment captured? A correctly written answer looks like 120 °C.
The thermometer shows 27 °C
